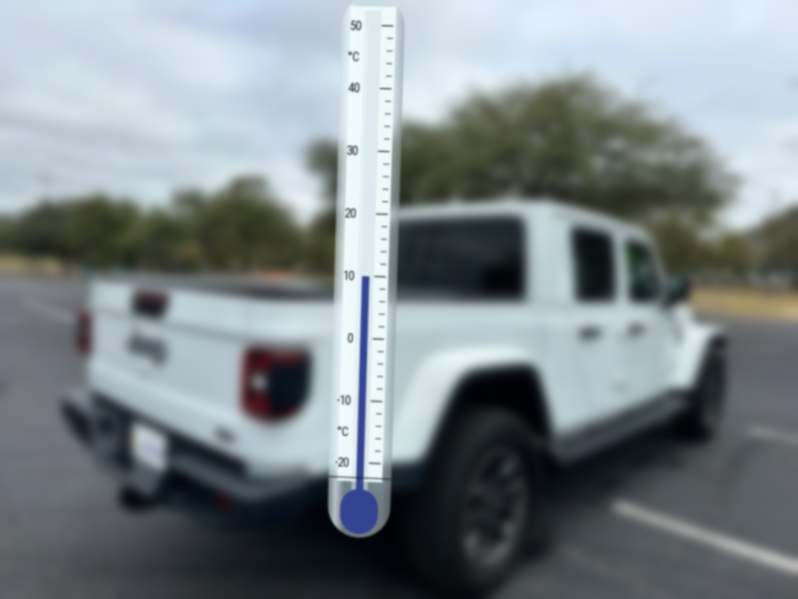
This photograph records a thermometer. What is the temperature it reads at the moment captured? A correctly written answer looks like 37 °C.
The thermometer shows 10 °C
